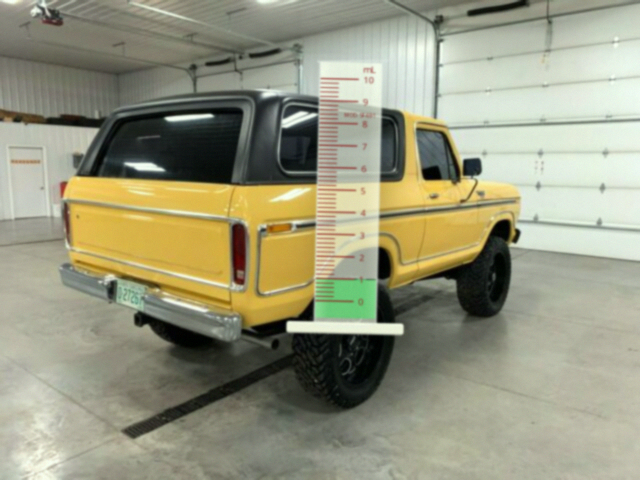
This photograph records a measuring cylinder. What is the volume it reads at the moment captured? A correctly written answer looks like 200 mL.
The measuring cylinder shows 1 mL
